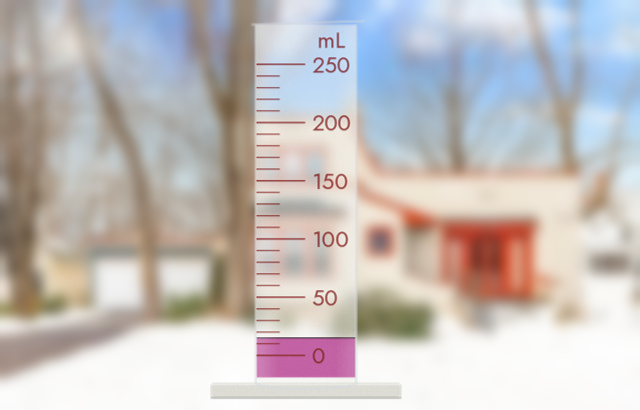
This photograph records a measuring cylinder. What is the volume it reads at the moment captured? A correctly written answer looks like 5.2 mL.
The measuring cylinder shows 15 mL
